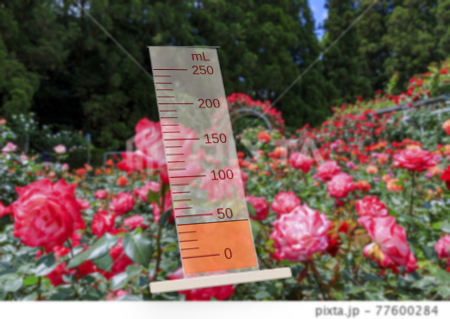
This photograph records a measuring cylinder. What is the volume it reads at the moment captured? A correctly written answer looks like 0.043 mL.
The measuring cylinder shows 40 mL
